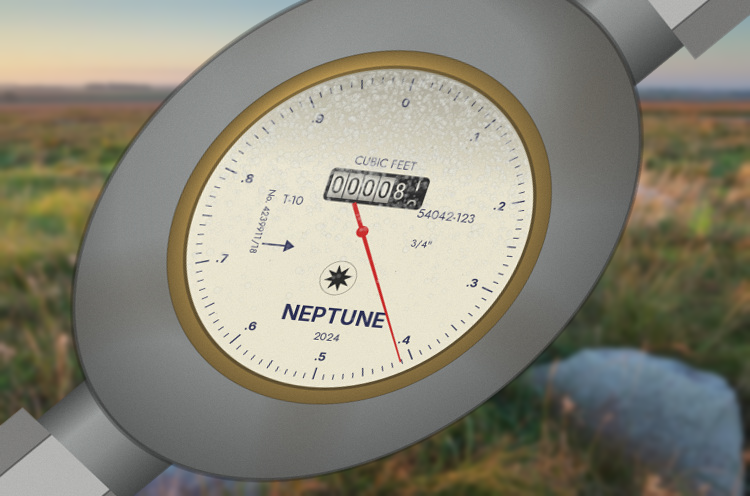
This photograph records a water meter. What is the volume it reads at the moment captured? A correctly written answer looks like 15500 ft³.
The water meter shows 81.41 ft³
